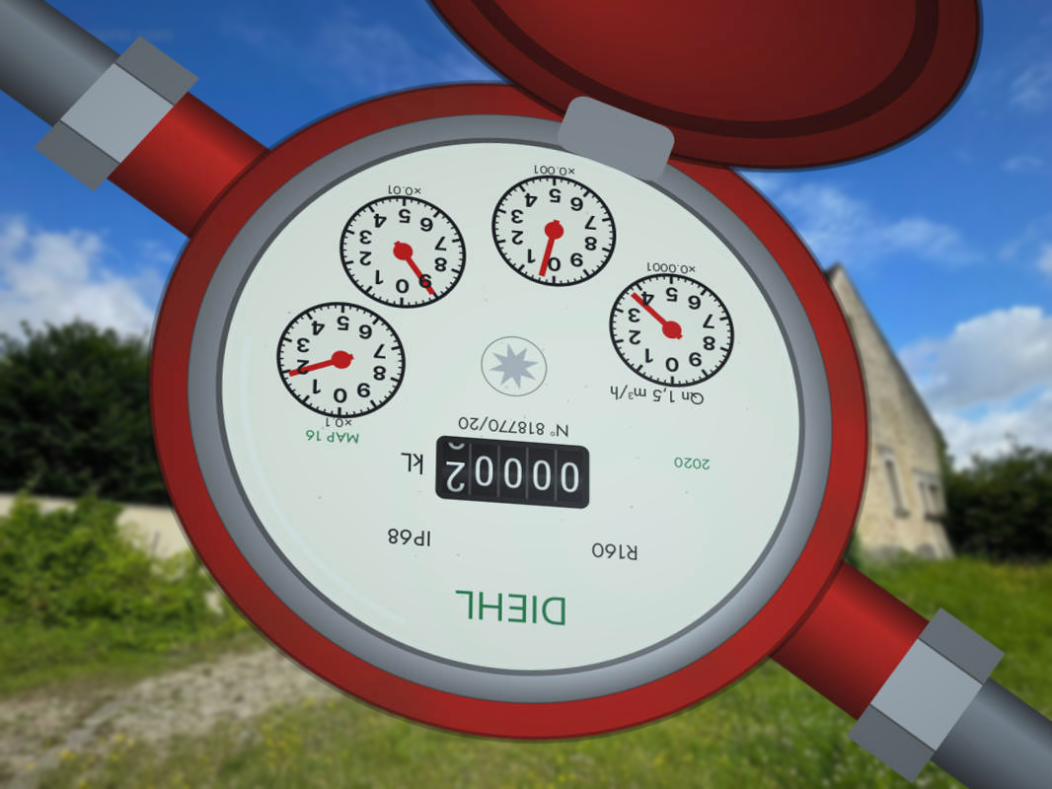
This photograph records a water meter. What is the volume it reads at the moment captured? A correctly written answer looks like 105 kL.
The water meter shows 2.1903 kL
